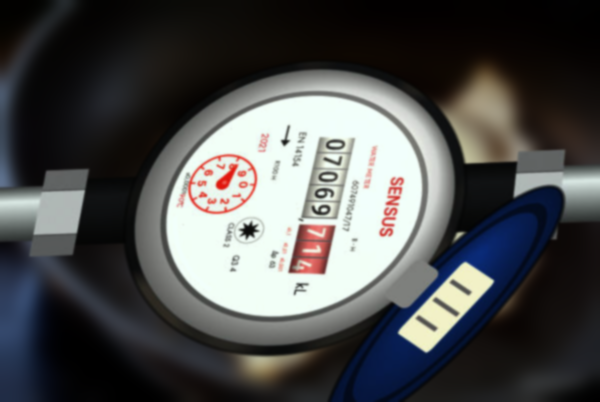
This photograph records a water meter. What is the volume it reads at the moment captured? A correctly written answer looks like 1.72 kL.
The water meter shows 7069.7138 kL
